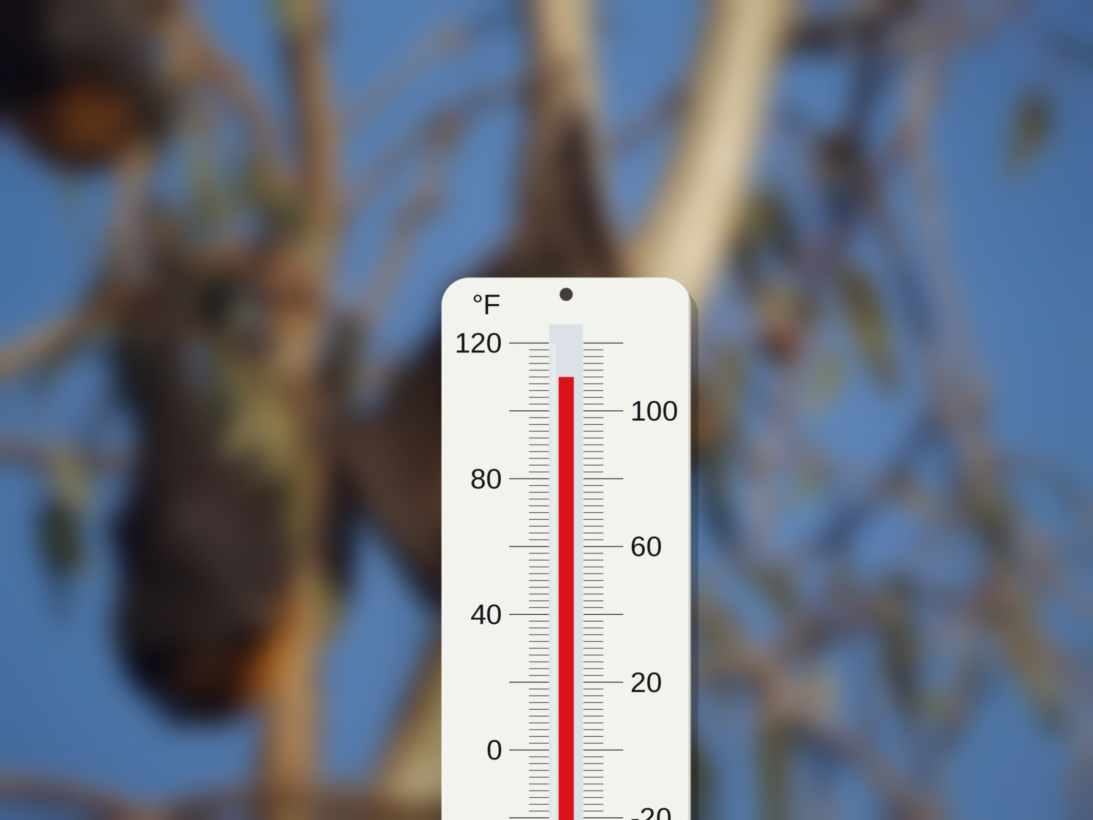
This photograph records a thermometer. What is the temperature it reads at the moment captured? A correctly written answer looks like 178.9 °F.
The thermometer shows 110 °F
